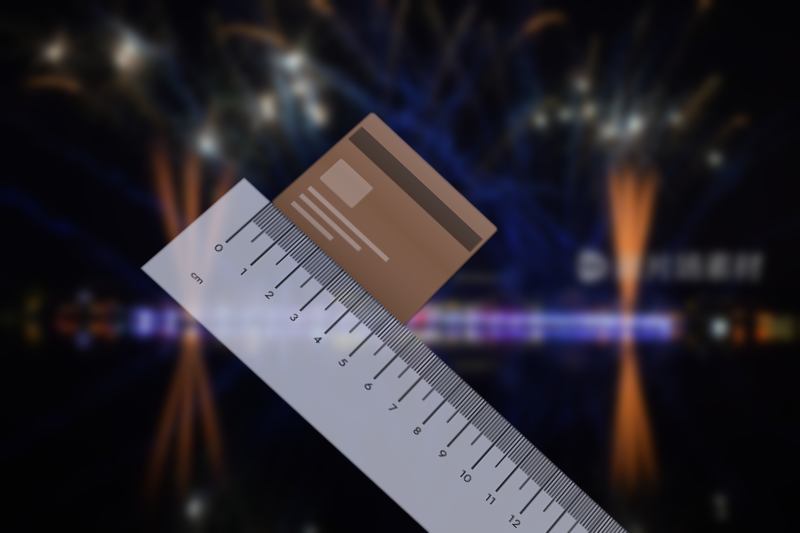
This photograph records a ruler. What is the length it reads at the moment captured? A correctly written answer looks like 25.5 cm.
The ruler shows 5.5 cm
